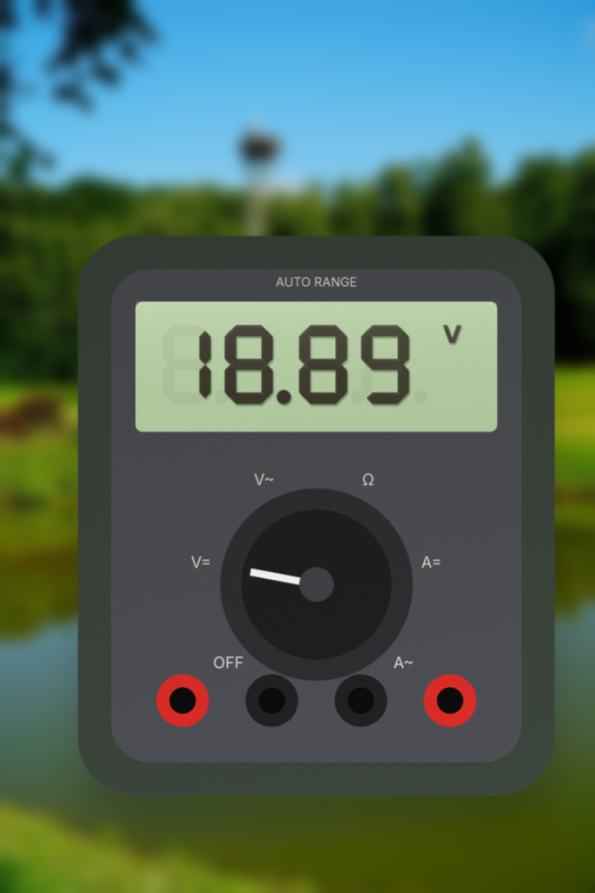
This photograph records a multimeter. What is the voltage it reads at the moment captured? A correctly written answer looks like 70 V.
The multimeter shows 18.89 V
